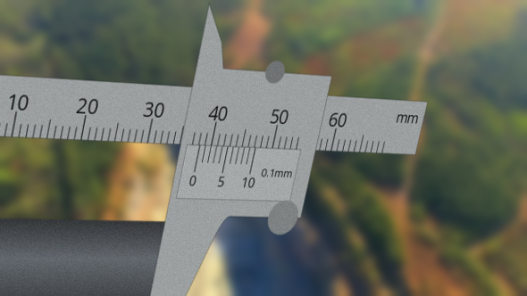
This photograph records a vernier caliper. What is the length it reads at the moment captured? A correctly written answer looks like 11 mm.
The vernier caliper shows 38.2 mm
